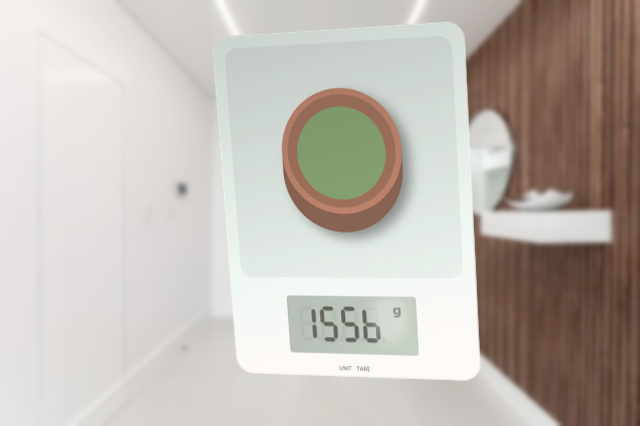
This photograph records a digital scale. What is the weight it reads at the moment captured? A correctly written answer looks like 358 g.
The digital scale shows 1556 g
